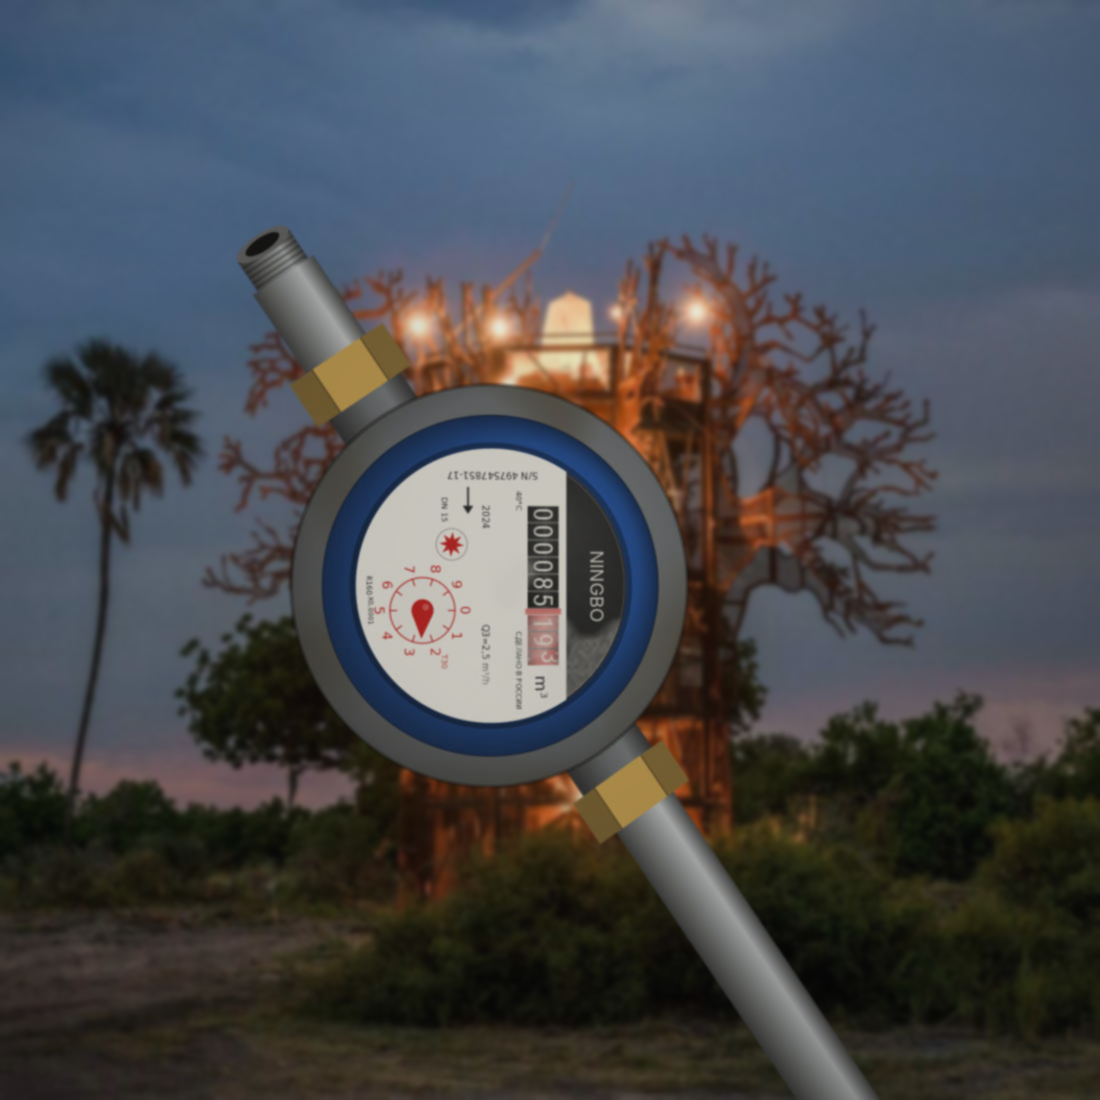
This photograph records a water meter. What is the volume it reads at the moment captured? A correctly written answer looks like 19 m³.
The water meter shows 85.1932 m³
